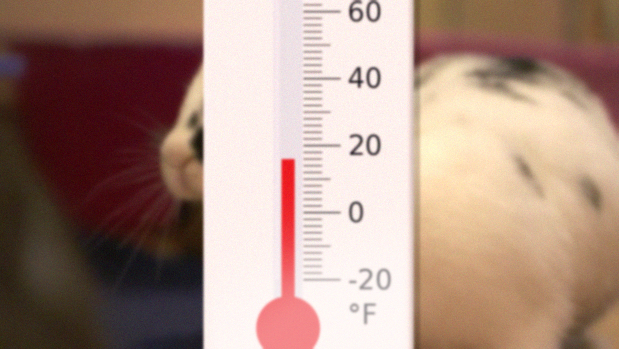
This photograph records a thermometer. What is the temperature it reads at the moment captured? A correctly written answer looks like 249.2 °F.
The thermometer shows 16 °F
